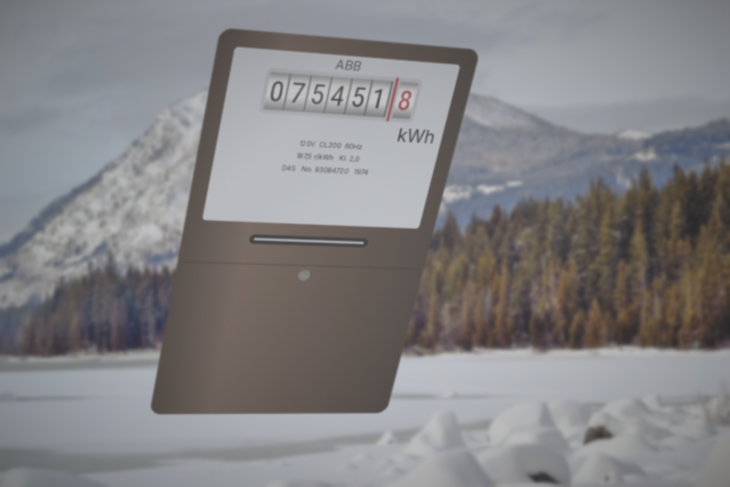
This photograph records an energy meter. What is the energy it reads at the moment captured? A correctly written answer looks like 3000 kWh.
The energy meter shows 75451.8 kWh
